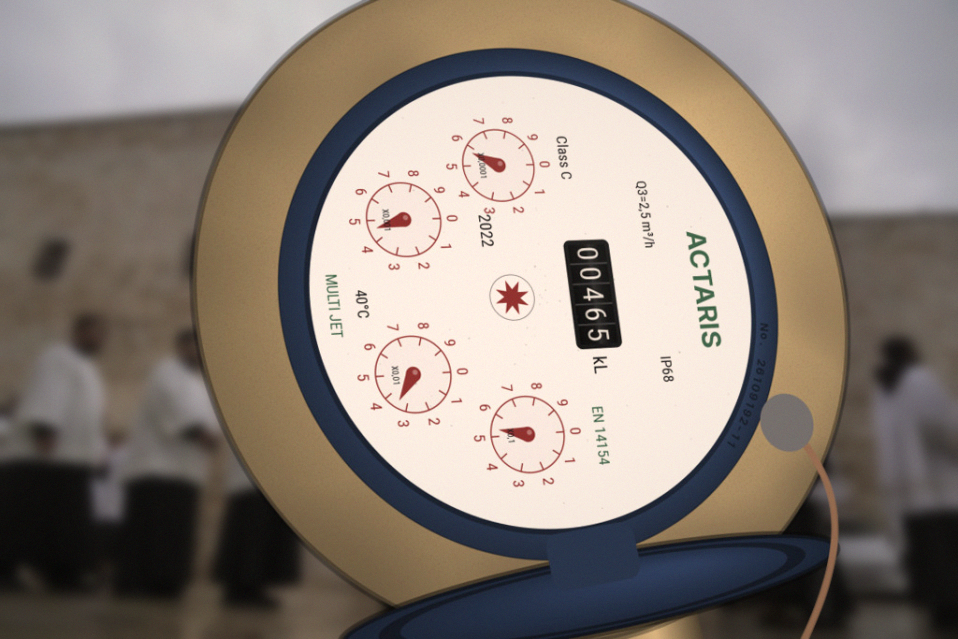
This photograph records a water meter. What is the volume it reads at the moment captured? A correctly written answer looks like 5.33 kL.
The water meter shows 465.5345 kL
